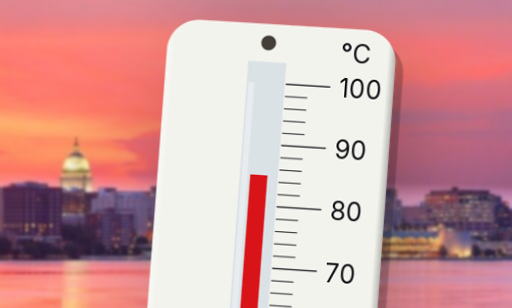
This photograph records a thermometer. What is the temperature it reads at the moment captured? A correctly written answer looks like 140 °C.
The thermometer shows 85 °C
